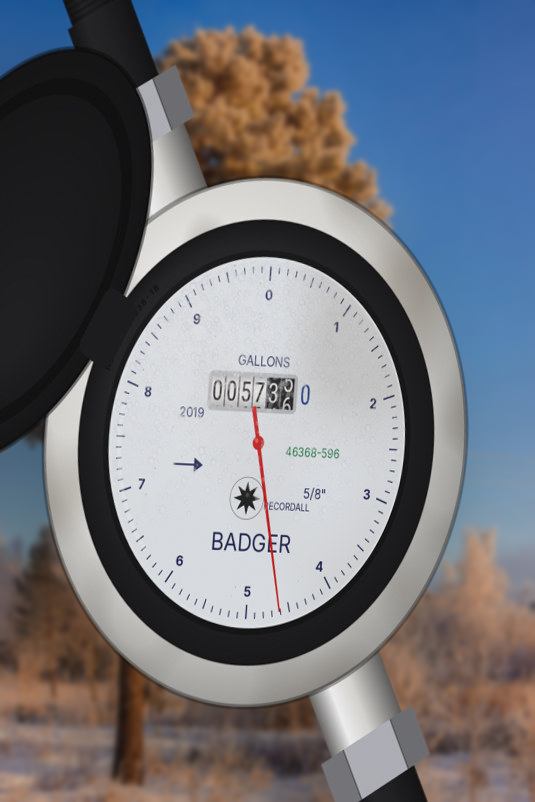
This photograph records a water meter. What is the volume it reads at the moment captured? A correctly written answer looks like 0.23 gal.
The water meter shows 57354.6 gal
